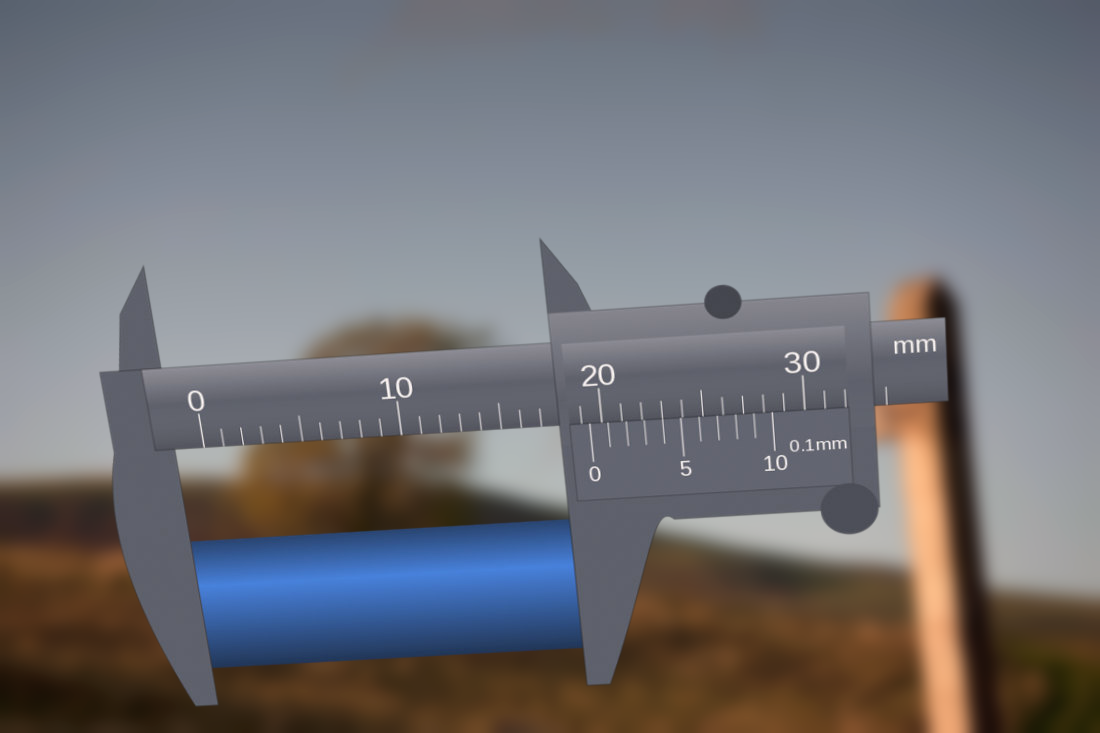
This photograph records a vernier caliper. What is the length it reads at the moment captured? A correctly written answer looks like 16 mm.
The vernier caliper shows 19.4 mm
